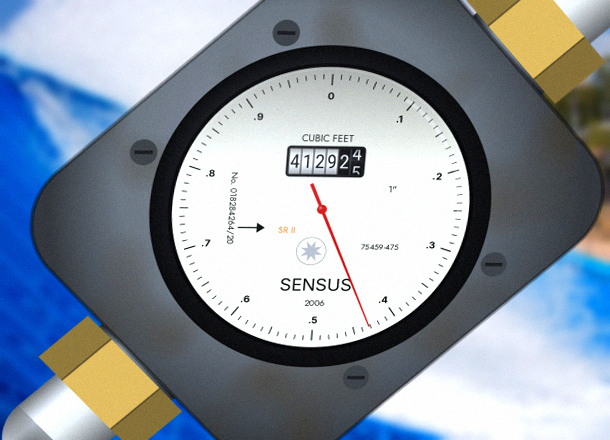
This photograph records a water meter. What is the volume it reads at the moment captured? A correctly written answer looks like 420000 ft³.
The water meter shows 412924.43 ft³
